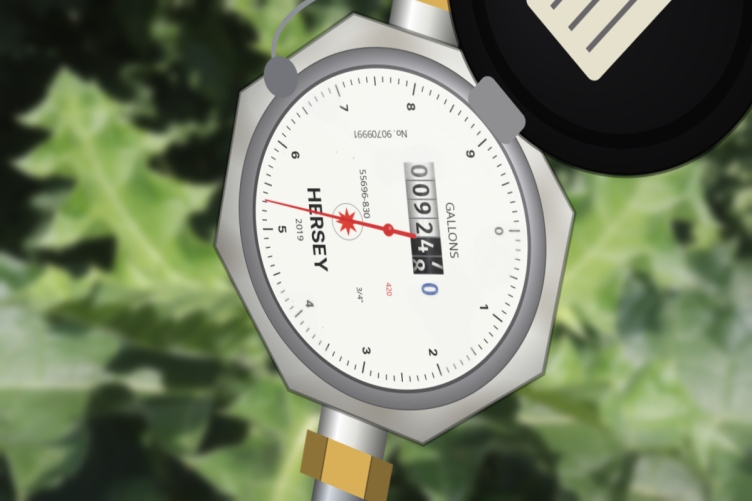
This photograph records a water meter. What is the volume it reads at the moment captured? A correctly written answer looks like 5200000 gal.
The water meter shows 92475.3 gal
